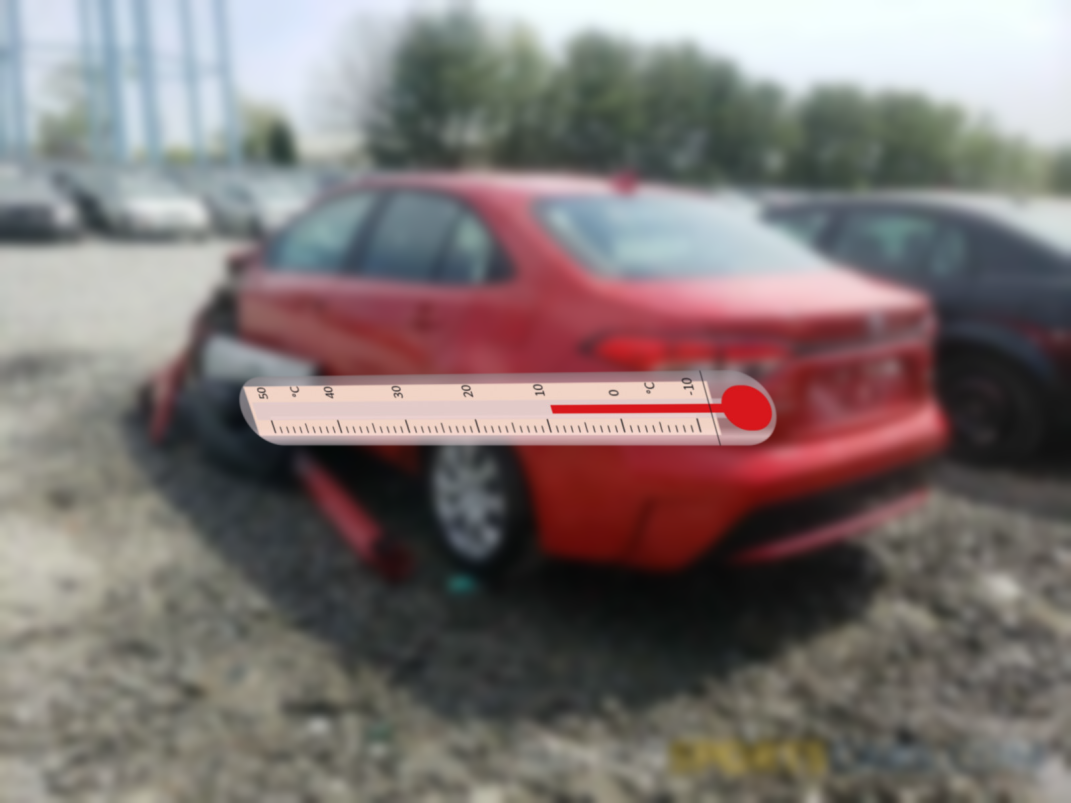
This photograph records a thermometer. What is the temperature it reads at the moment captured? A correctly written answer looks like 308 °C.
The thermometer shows 9 °C
